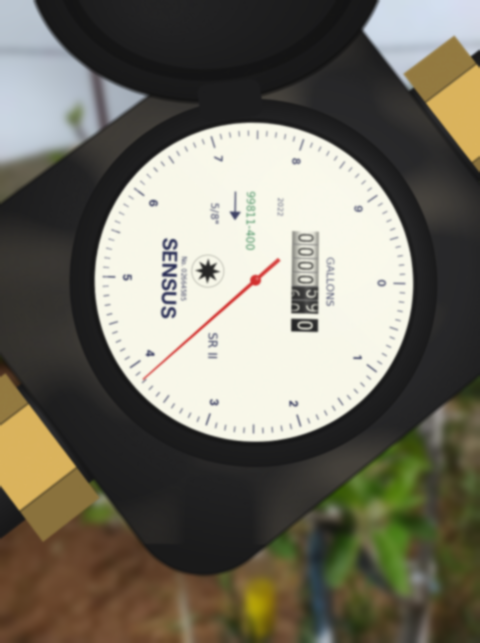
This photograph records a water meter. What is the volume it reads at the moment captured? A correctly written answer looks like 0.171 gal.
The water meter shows 593.8 gal
